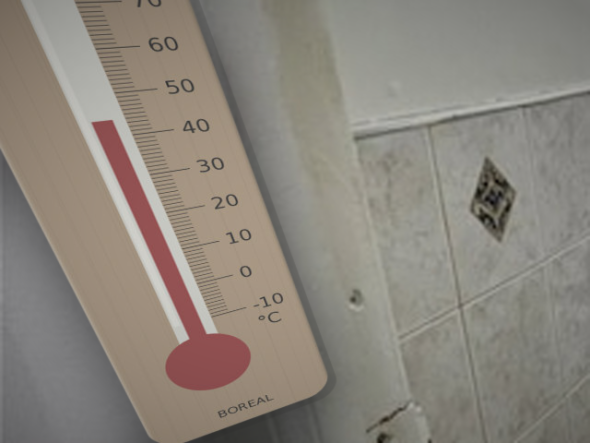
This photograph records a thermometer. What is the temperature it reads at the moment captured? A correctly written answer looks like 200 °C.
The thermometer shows 44 °C
